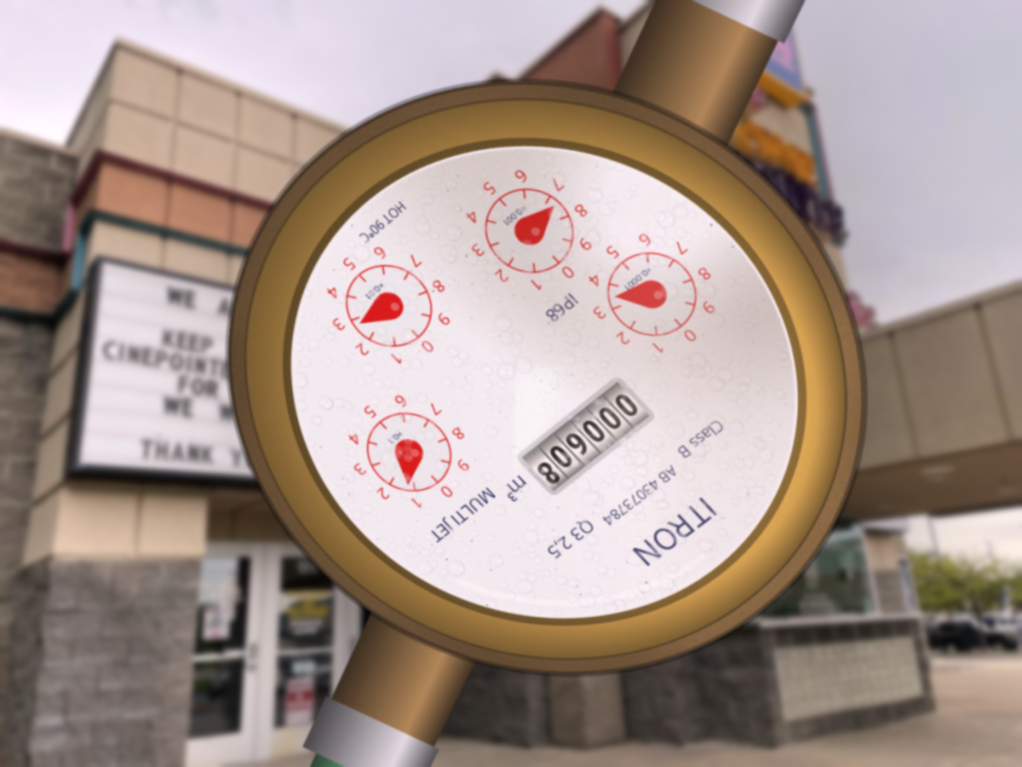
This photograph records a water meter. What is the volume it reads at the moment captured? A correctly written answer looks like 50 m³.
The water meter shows 608.1273 m³
